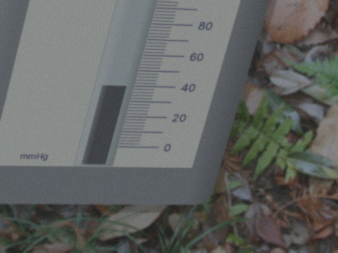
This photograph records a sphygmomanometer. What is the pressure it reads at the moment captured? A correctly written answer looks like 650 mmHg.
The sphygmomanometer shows 40 mmHg
